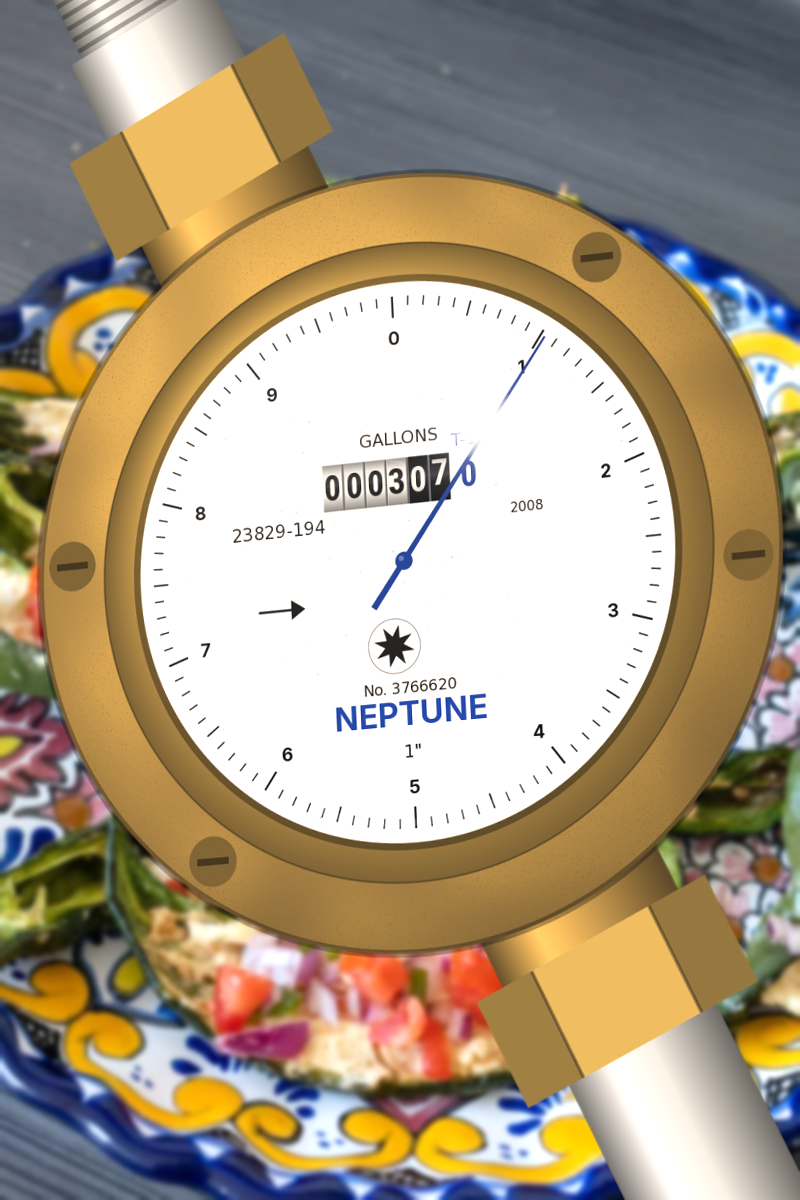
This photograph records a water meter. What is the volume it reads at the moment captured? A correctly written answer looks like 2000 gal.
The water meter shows 3071.0 gal
